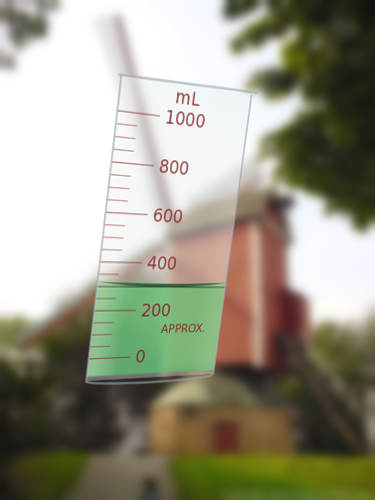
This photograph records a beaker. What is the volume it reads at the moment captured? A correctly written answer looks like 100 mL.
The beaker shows 300 mL
